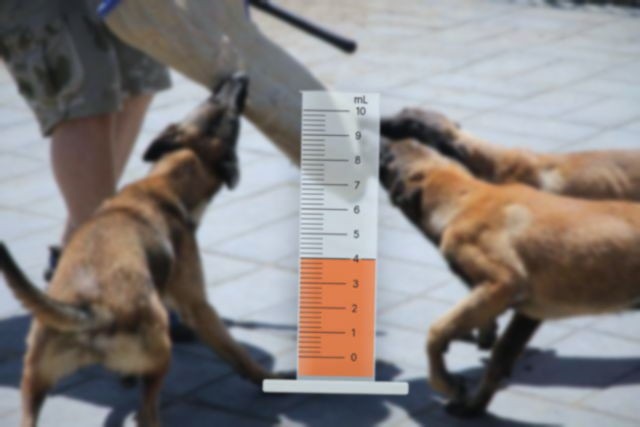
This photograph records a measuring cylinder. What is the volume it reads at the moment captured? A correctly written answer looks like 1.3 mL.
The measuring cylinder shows 4 mL
